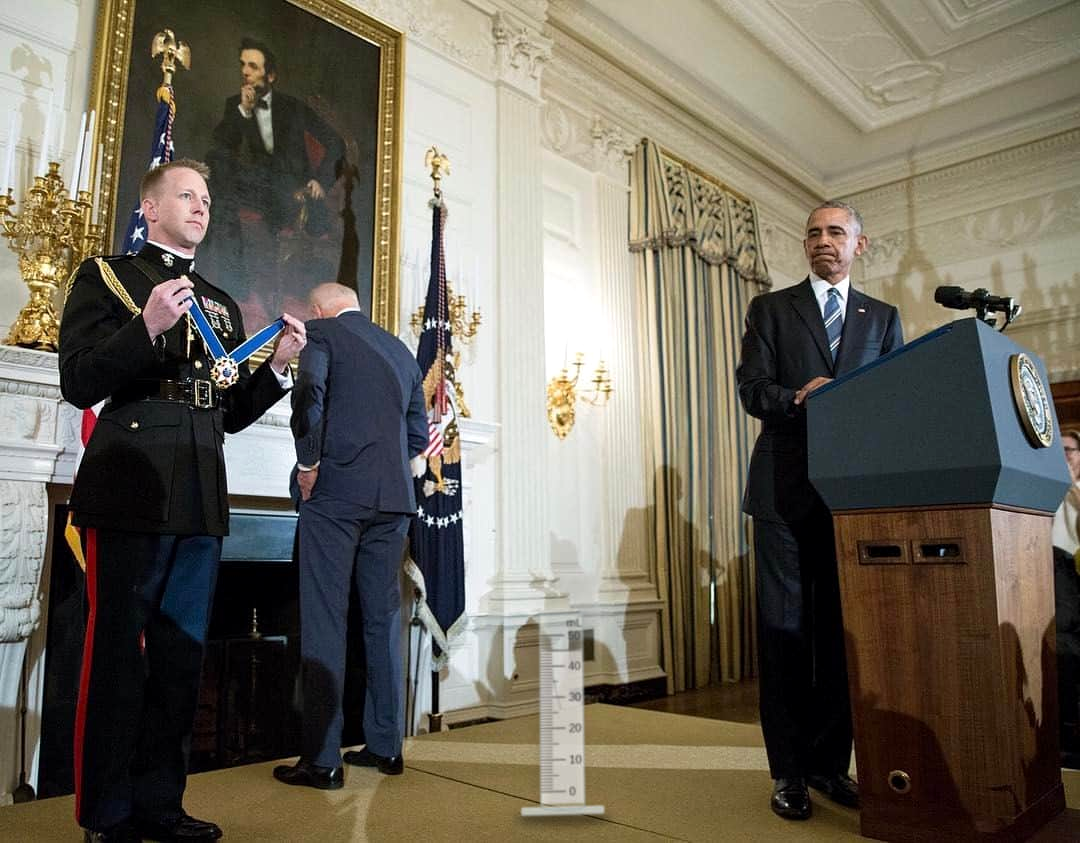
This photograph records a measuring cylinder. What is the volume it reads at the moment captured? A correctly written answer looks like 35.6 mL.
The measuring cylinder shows 45 mL
